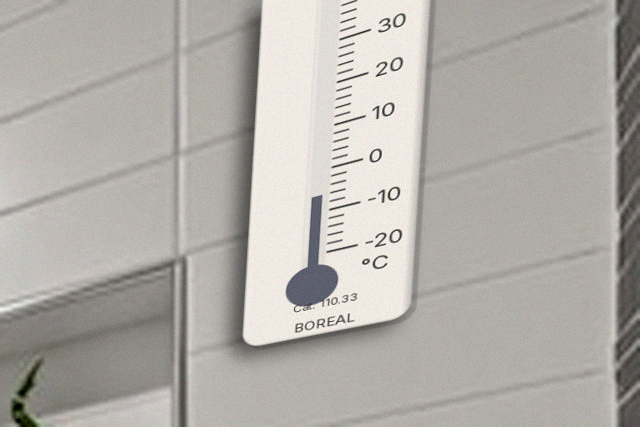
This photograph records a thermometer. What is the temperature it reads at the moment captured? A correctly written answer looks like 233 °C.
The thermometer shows -6 °C
